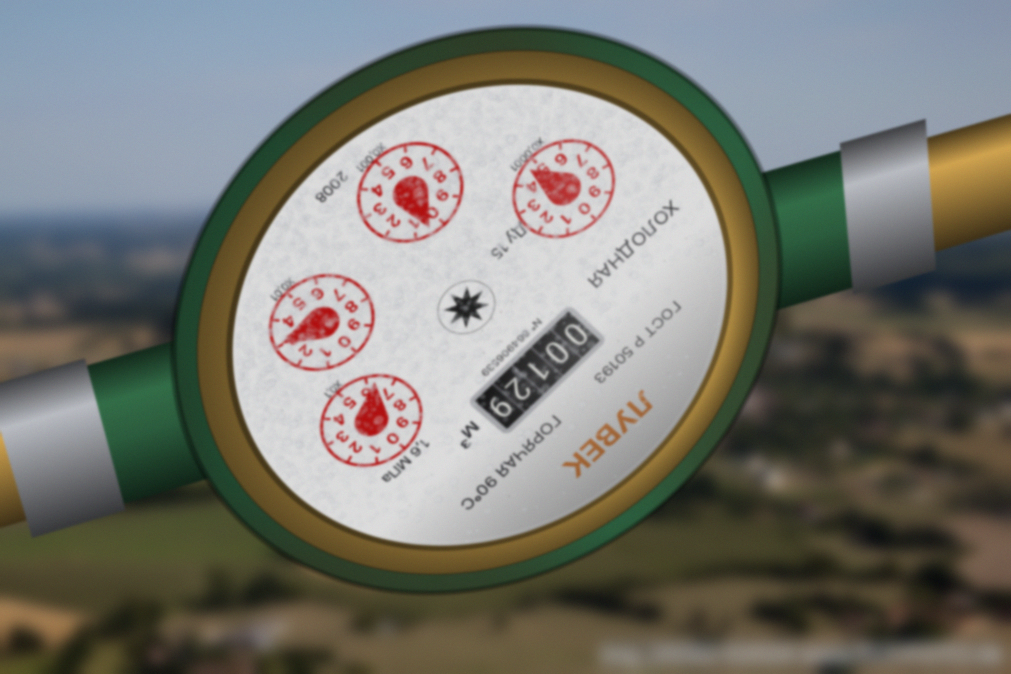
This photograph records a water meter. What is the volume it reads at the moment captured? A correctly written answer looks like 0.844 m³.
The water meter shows 129.6304 m³
